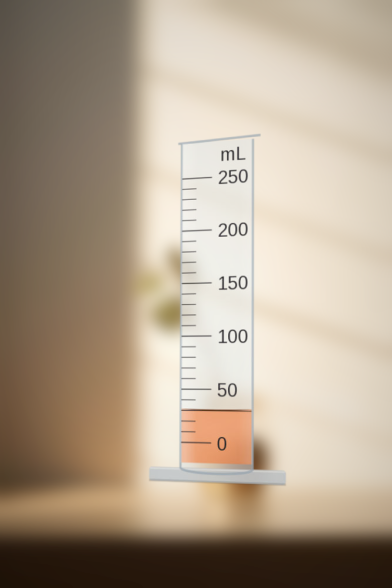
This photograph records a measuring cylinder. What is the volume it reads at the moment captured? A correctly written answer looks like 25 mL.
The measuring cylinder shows 30 mL
